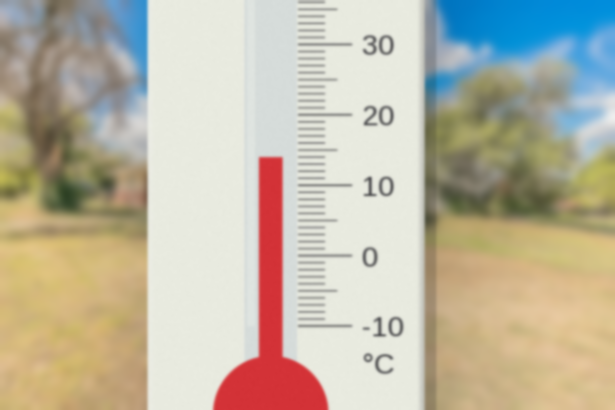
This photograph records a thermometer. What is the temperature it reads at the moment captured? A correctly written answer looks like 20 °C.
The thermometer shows 14 °C
